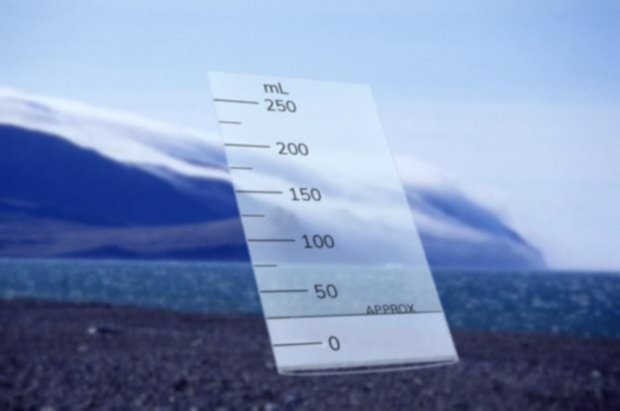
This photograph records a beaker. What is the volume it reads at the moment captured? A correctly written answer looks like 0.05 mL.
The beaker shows 25 mL
